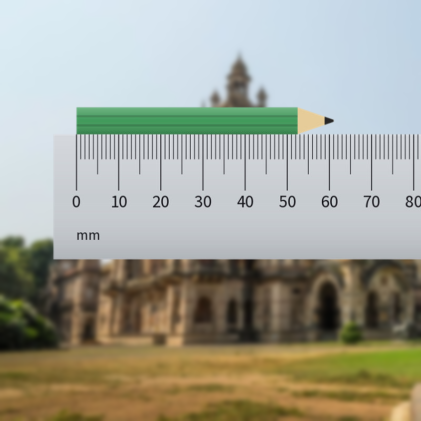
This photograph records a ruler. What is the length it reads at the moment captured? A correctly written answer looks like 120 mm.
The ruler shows 61 mm
